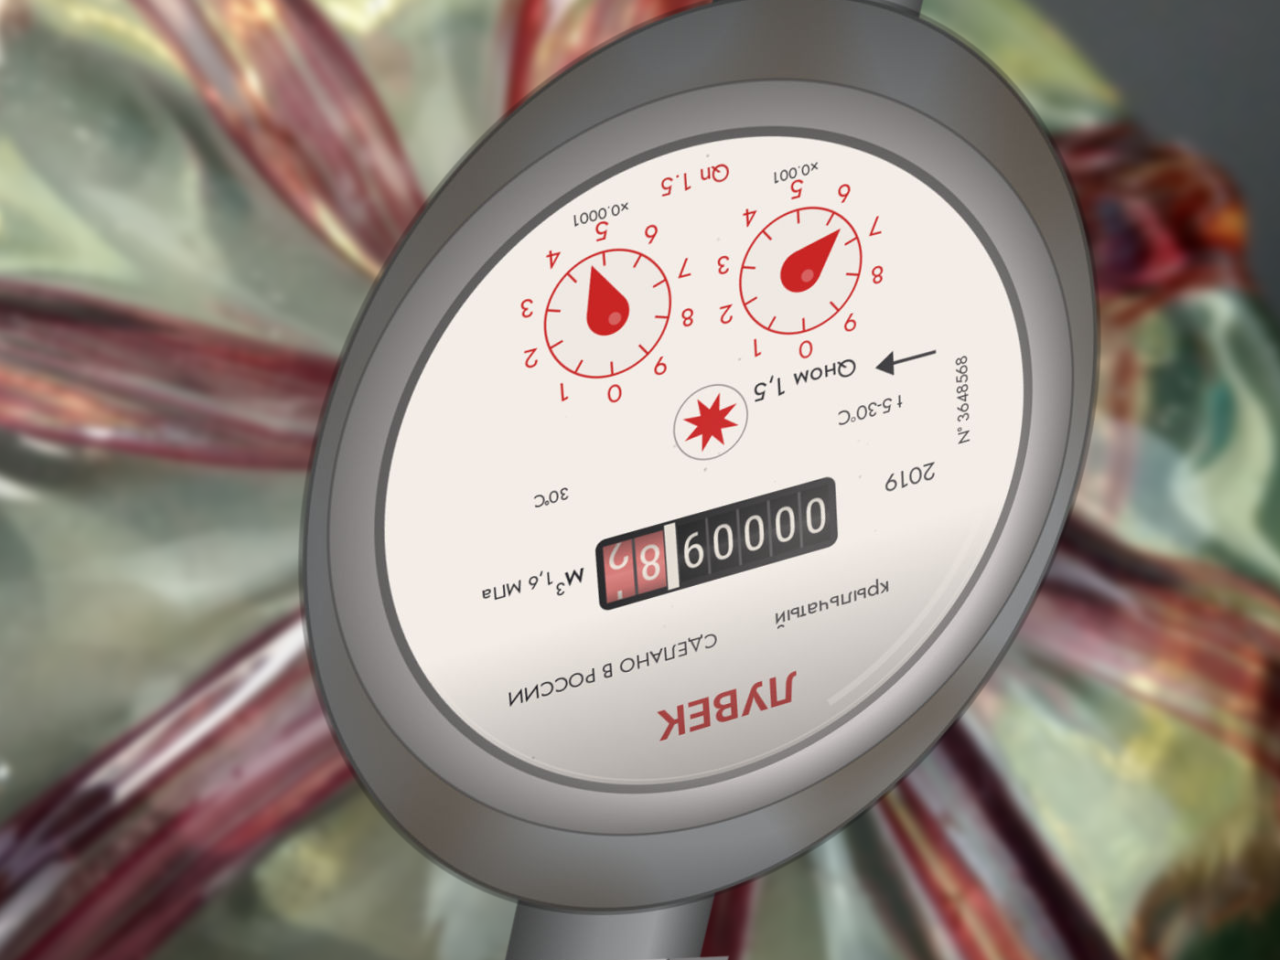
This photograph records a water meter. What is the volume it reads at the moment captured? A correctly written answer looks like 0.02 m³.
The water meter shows 9.8164 m³
